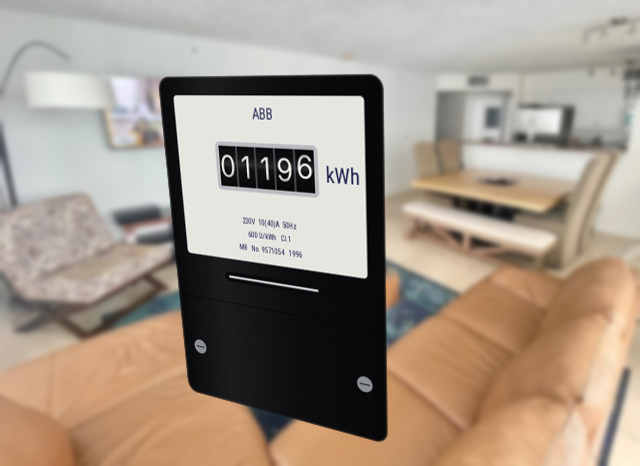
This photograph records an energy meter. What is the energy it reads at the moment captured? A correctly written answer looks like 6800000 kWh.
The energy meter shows 1196 kWh
